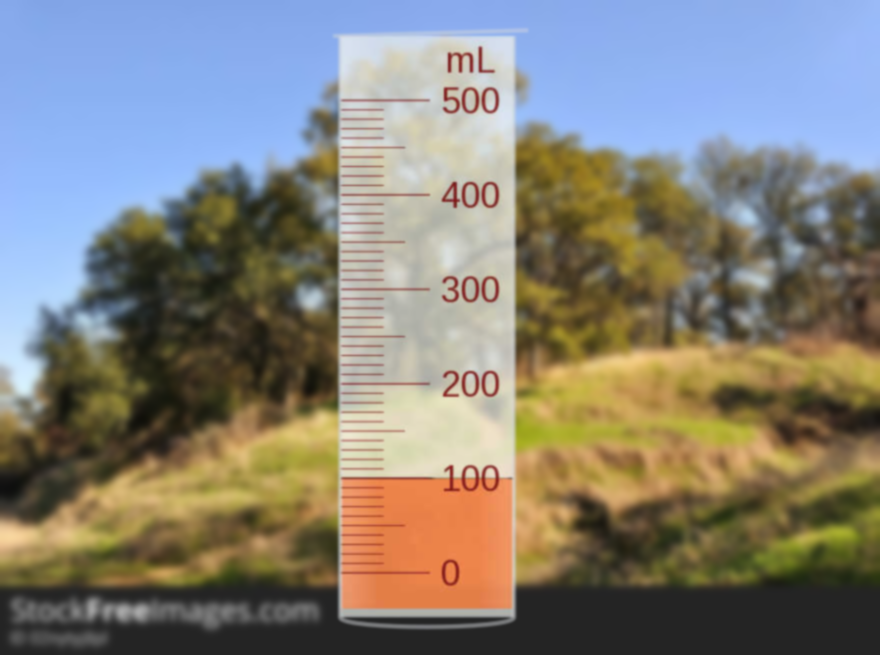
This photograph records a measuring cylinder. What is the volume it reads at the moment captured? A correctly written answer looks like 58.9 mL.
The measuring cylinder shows 100 mL
